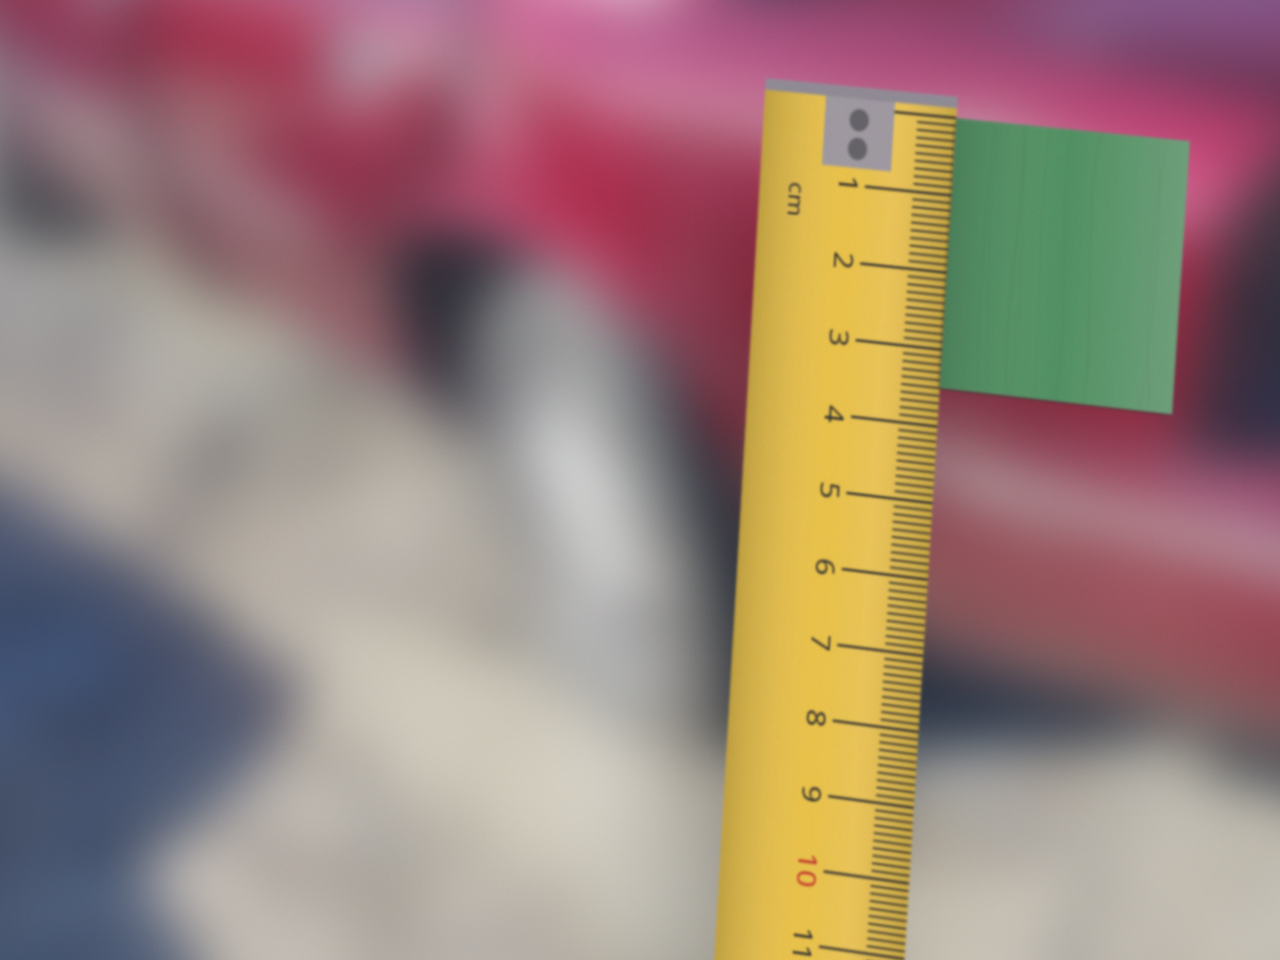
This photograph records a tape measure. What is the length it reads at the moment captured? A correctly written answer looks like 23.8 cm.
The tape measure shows 3.5 cm
